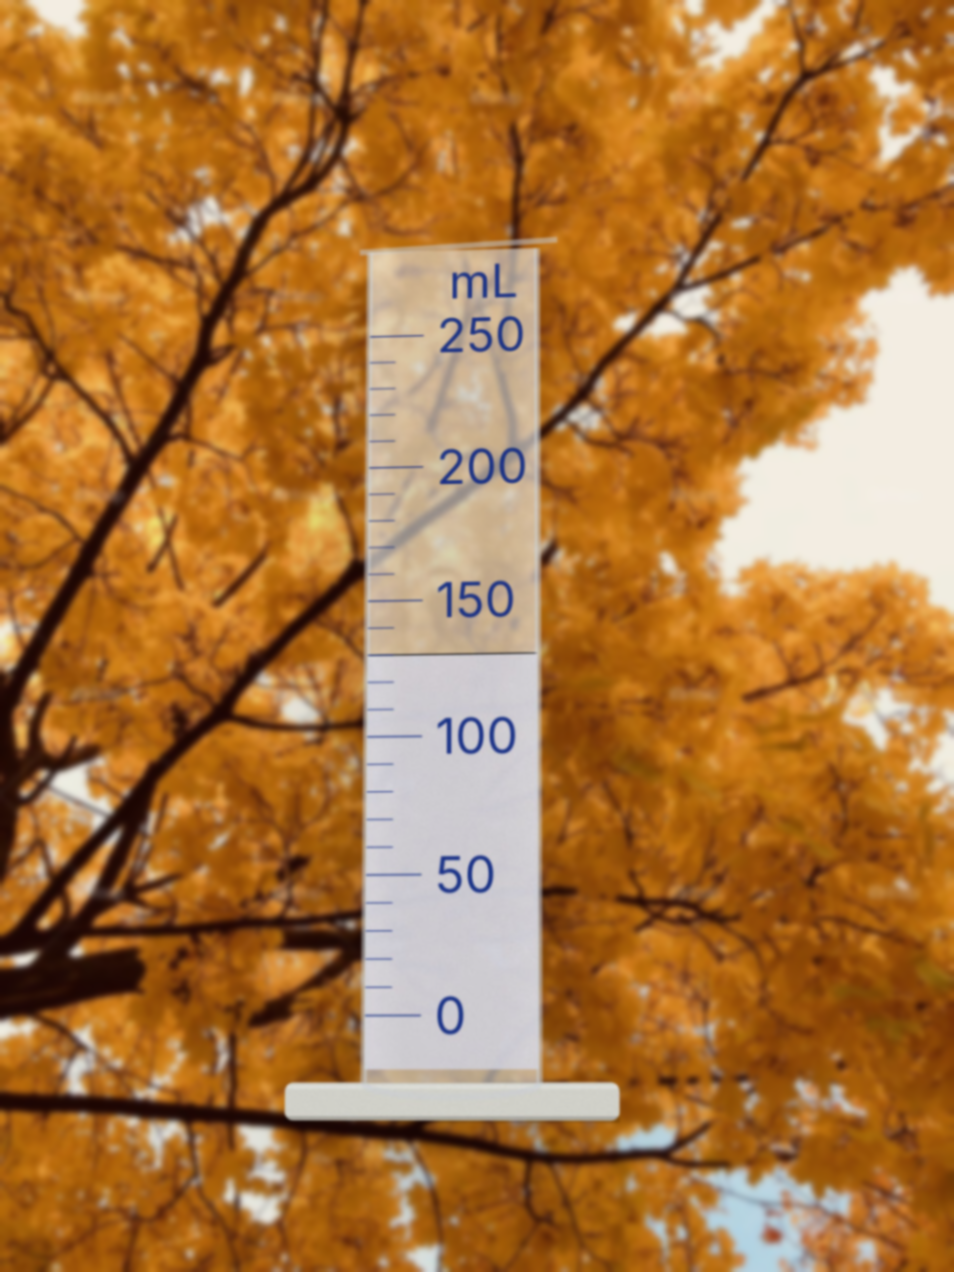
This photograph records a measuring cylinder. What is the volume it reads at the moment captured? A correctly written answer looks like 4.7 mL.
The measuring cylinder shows 130 mL
